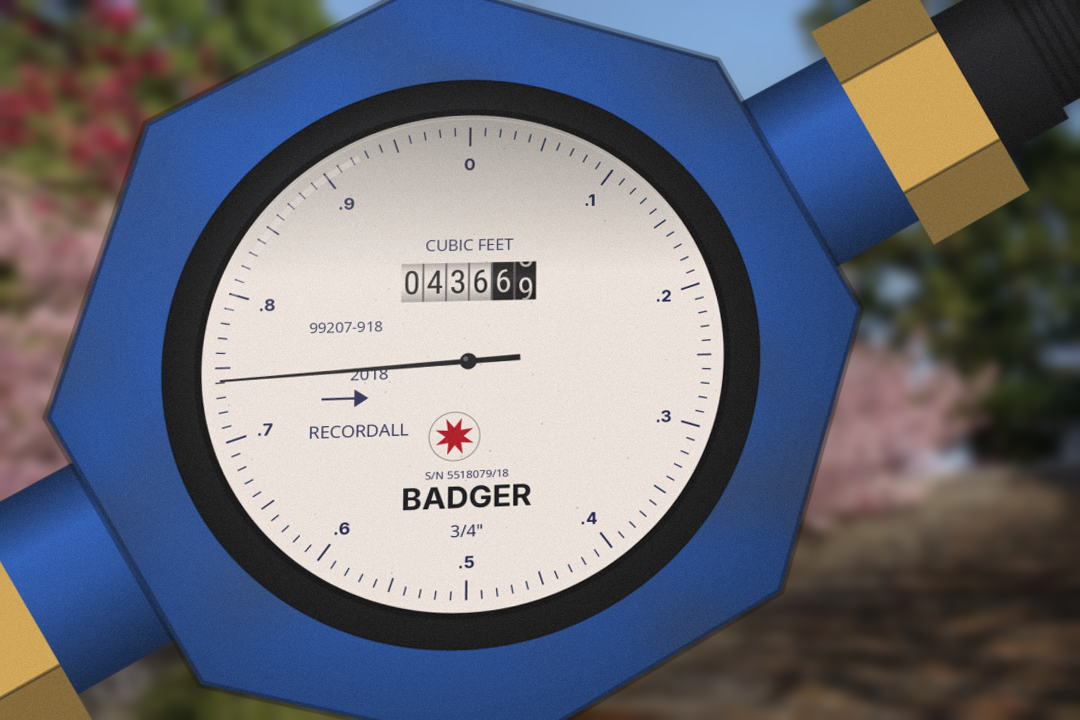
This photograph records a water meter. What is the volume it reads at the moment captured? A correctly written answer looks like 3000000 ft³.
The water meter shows 43668.74 ft³
